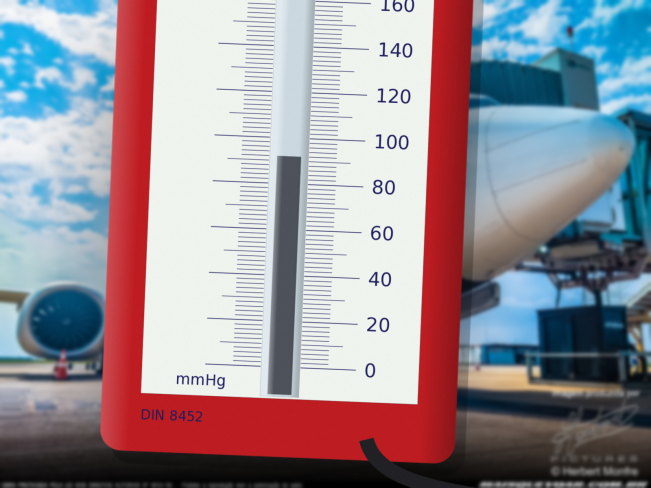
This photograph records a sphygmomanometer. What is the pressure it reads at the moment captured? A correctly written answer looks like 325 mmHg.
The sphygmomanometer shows 92 mmHg
